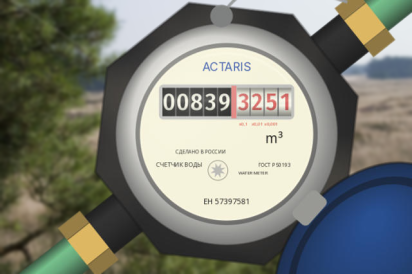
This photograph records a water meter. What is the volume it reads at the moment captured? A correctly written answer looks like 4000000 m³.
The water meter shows 839.3251 m³
